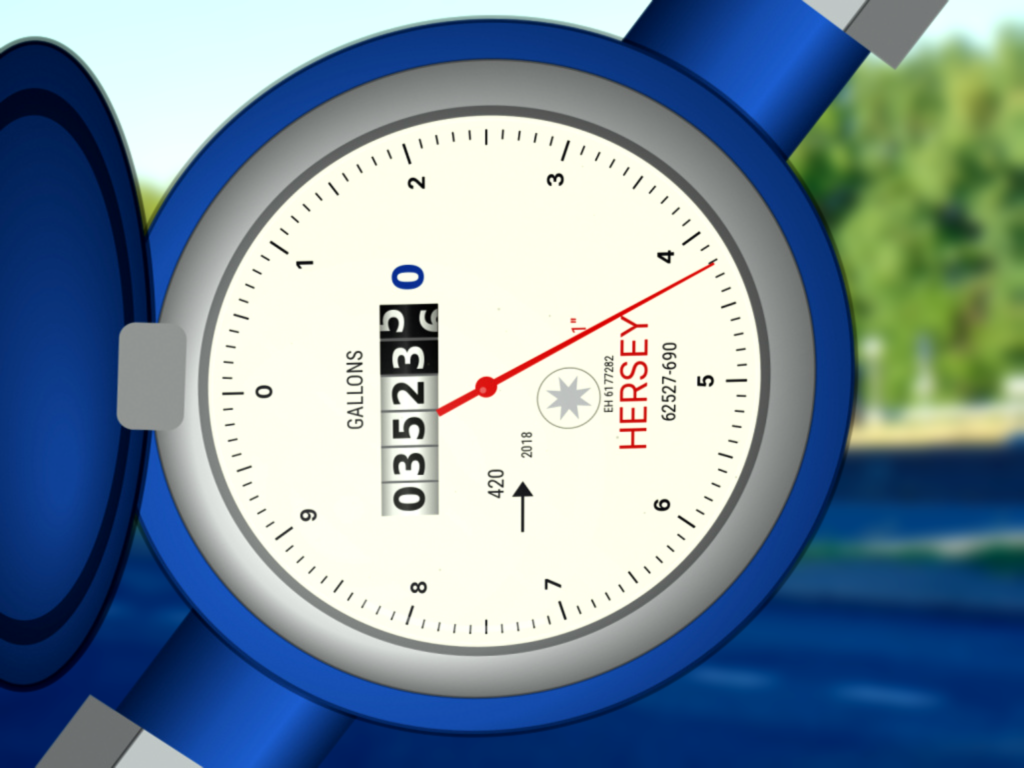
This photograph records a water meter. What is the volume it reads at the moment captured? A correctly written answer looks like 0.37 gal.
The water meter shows 352354.2 gal
